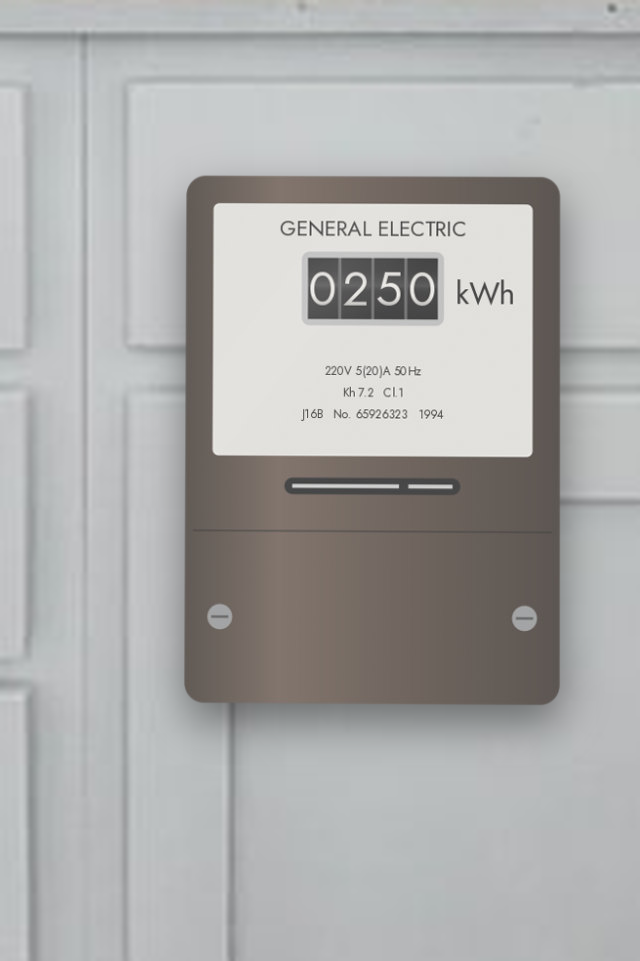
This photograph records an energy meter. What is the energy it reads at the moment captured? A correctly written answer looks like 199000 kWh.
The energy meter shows 250 kWh
